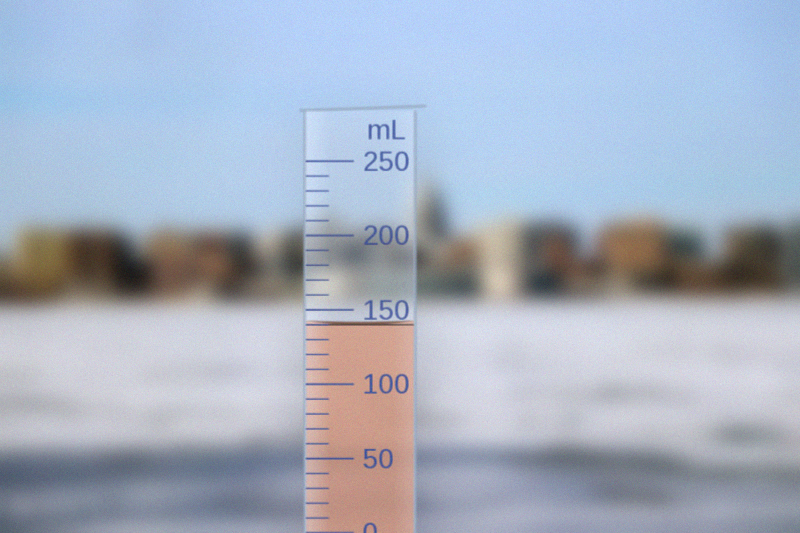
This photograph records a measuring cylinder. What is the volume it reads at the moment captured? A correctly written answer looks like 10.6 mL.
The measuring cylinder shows 140 mL
